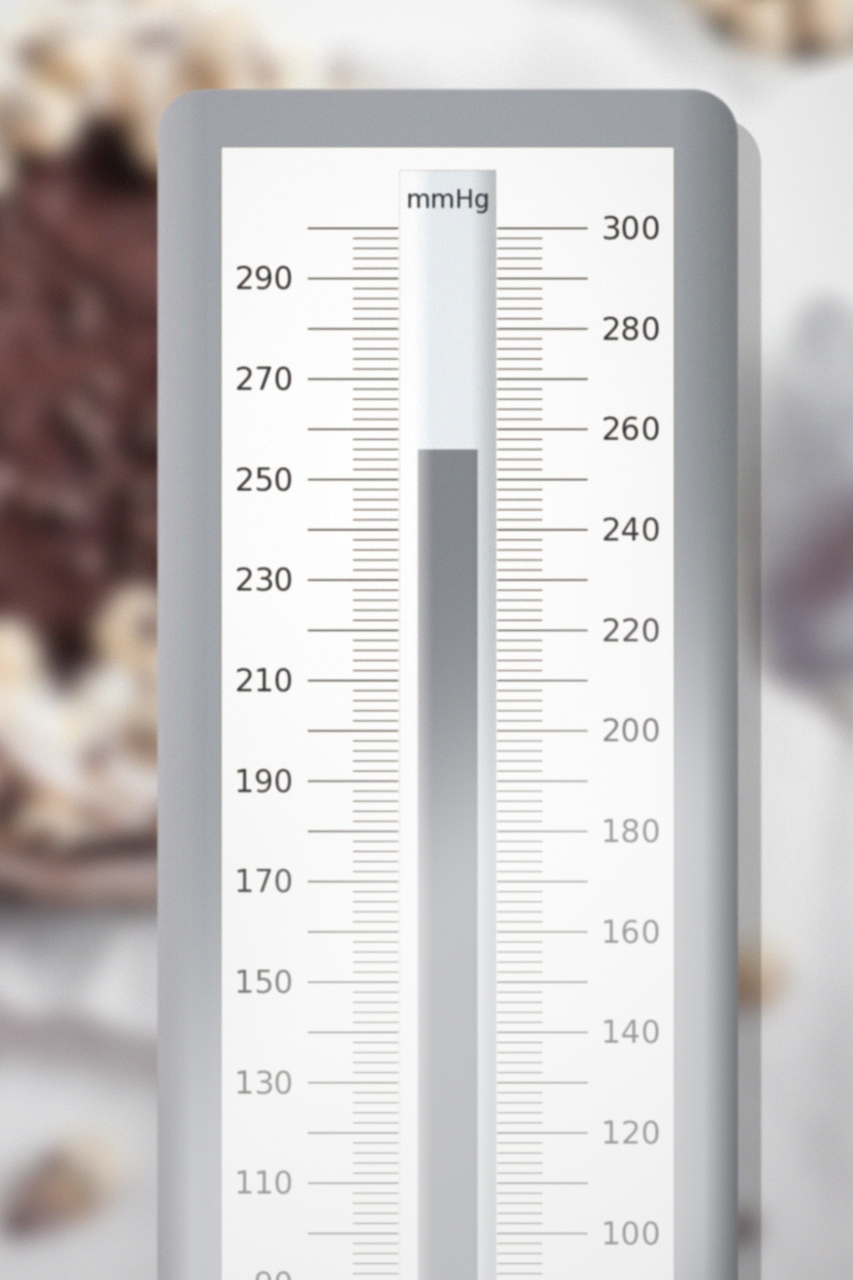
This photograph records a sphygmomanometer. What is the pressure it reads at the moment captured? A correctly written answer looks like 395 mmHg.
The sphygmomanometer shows 256 mmHg
